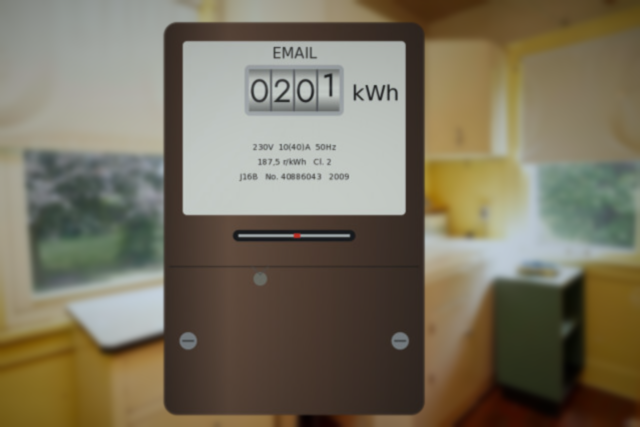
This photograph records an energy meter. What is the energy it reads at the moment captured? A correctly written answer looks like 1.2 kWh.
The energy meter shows 201 kWh
